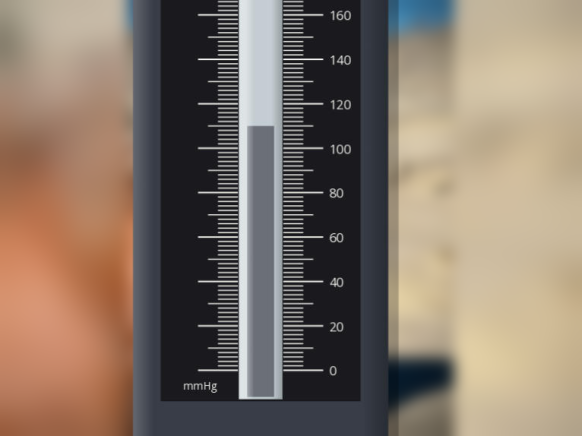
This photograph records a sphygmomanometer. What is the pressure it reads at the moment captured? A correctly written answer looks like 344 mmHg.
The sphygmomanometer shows 110 mmHg
